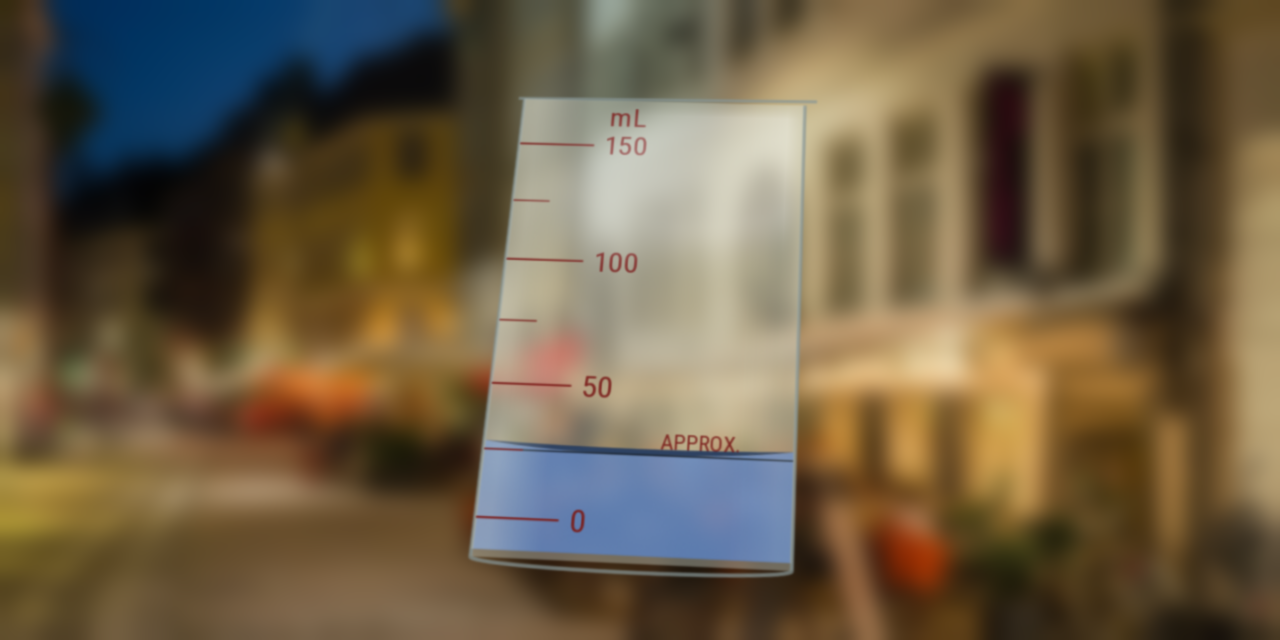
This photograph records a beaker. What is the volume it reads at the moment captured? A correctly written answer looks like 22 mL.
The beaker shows 25 mL
